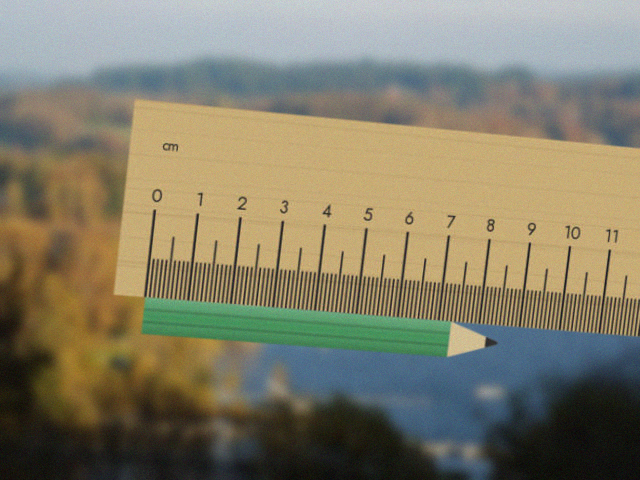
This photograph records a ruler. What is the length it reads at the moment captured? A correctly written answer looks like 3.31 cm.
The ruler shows 8.5 cm
